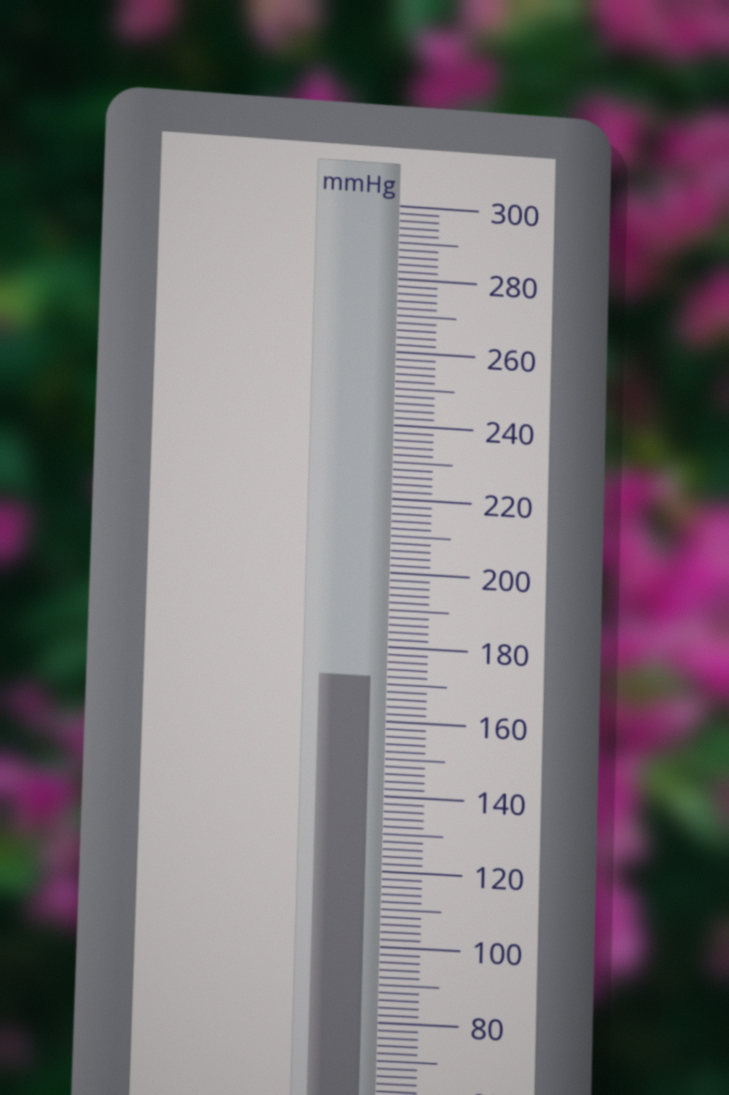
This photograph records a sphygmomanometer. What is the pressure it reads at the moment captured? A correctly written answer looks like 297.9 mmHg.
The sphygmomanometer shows 172 mmHg
